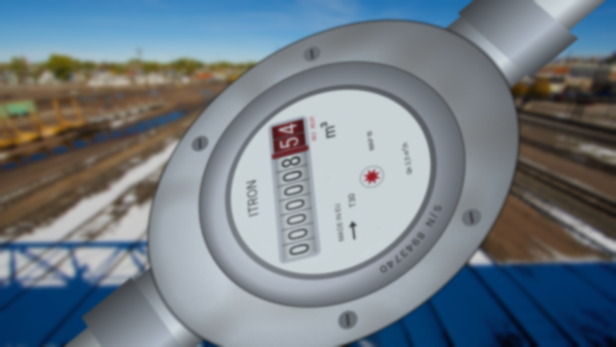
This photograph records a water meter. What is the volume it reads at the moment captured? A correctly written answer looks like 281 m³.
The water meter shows 8.54 m³
